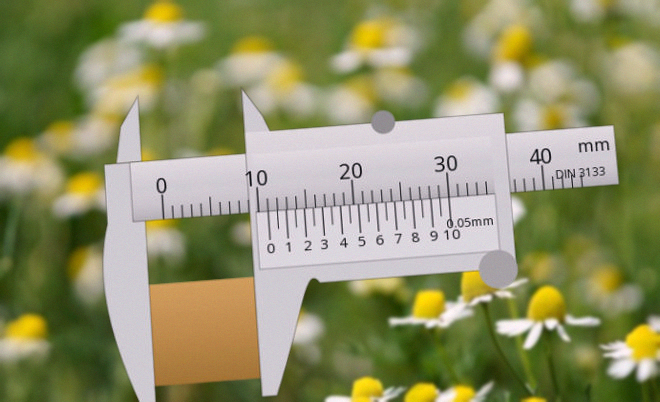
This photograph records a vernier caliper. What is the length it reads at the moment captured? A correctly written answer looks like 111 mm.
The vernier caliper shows 11.0 mm
